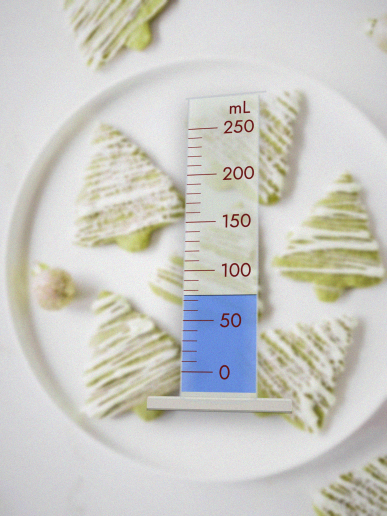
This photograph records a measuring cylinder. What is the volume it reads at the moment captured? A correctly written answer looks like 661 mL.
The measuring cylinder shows 75 mL
